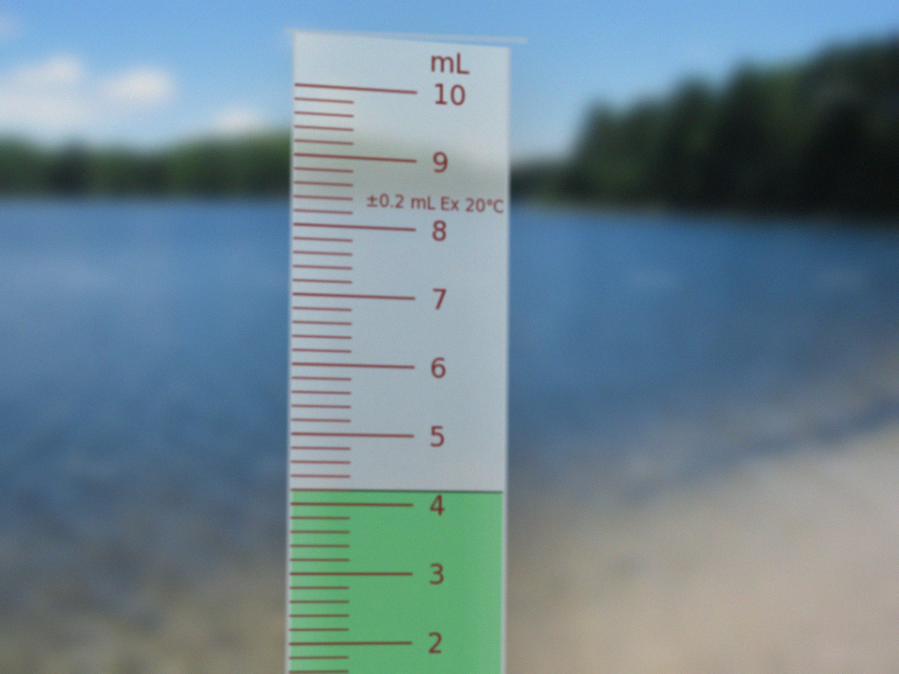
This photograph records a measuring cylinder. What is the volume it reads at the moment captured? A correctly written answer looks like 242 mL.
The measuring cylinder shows 4.2 mL
